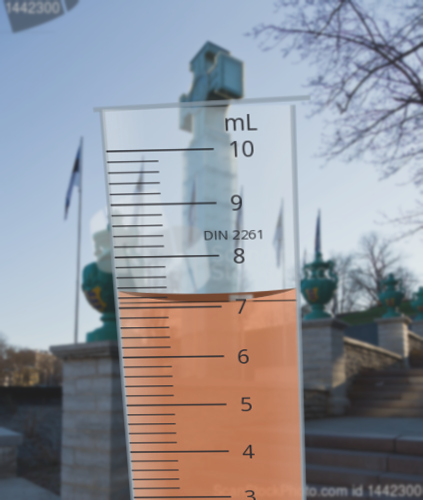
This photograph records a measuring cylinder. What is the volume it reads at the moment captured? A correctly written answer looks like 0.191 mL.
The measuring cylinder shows 7.1 mL
